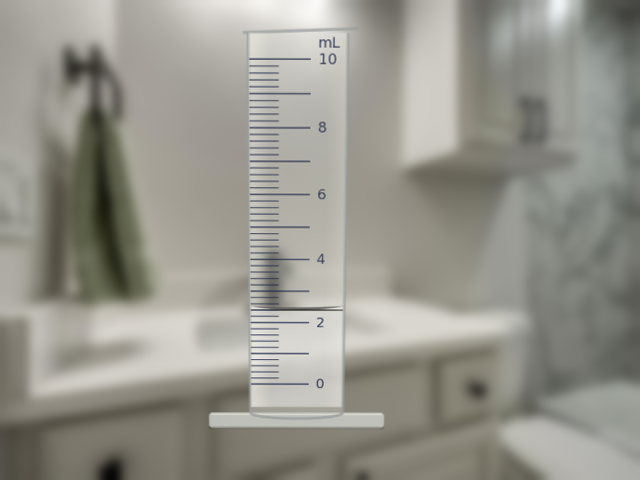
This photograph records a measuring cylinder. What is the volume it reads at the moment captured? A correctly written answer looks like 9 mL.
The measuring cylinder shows 2.4 mL
